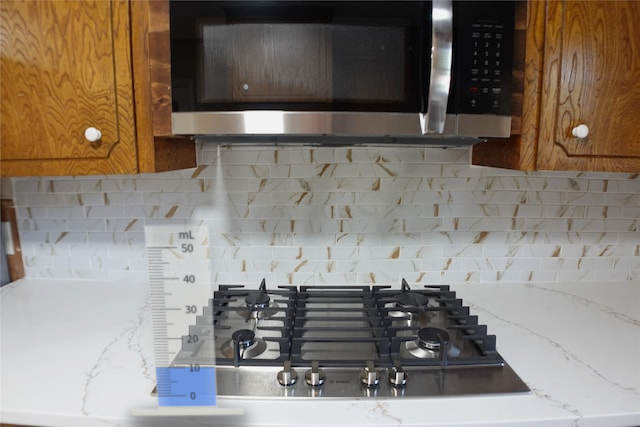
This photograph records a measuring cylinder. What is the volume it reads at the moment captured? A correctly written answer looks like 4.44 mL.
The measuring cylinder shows 10 mL
